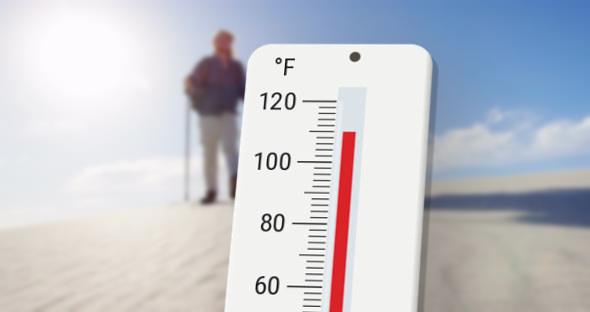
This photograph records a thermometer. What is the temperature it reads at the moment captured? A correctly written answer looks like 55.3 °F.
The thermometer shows 110 °F
